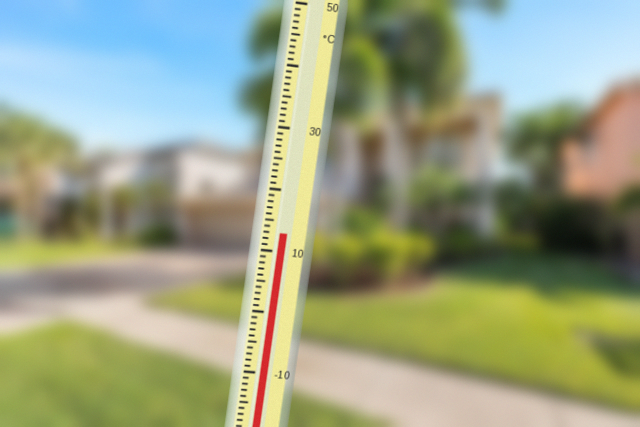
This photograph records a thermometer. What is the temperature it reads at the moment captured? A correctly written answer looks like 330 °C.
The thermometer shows 13 °C
